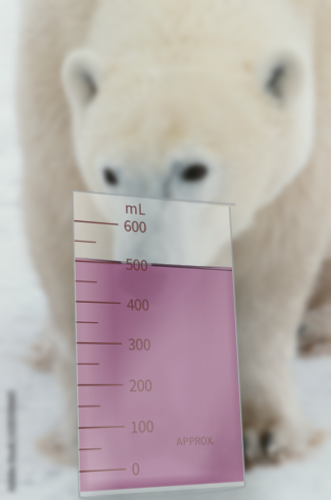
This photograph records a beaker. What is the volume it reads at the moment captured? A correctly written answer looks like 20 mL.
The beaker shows 500 mL
